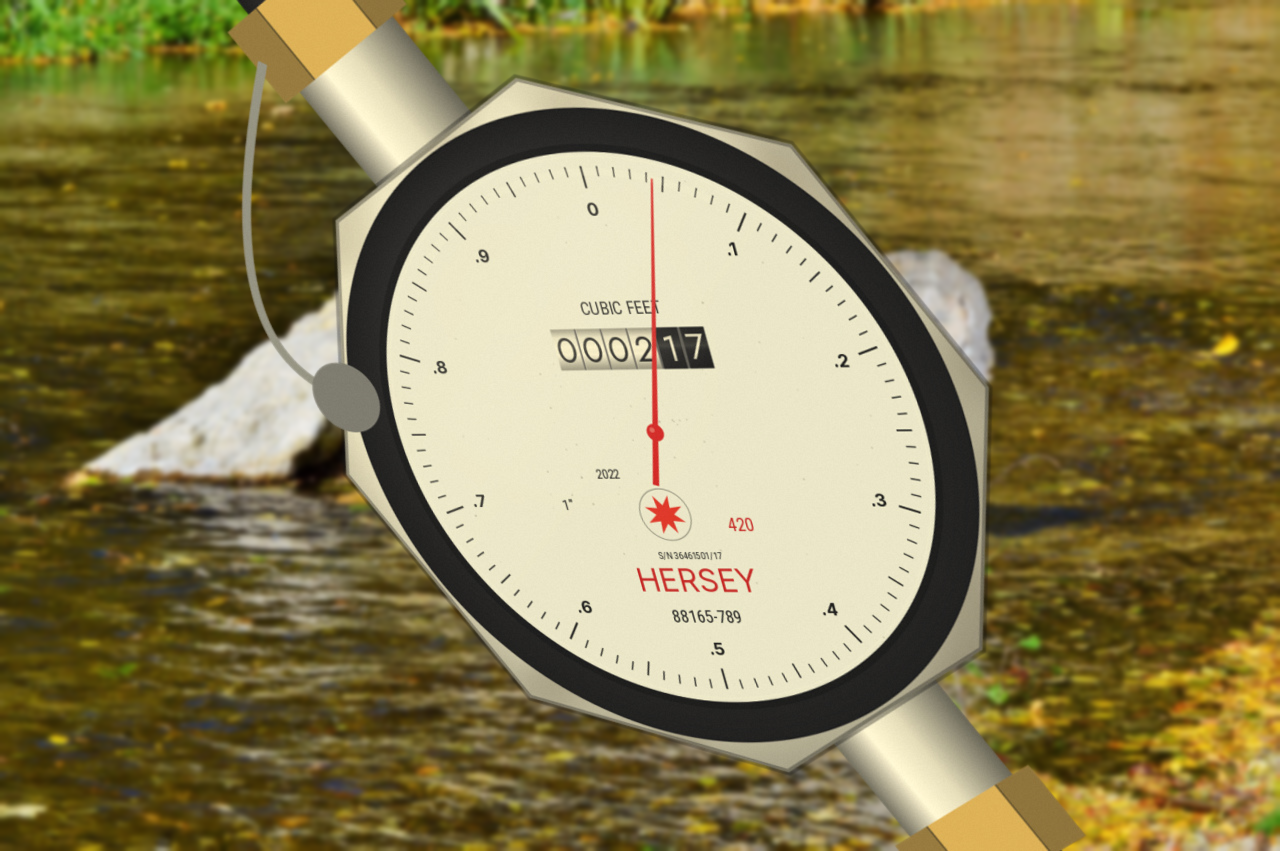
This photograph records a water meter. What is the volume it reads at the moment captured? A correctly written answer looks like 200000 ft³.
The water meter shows 217.04 ft³
